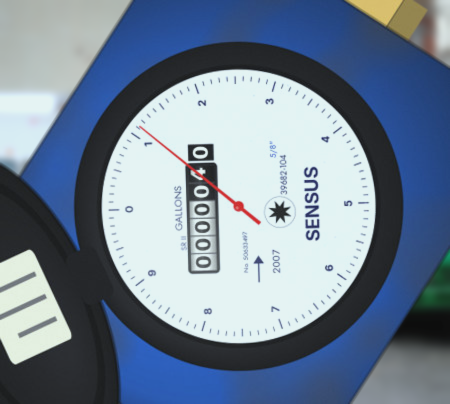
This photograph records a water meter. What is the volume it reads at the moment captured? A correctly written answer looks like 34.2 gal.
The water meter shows 41.1 gal
